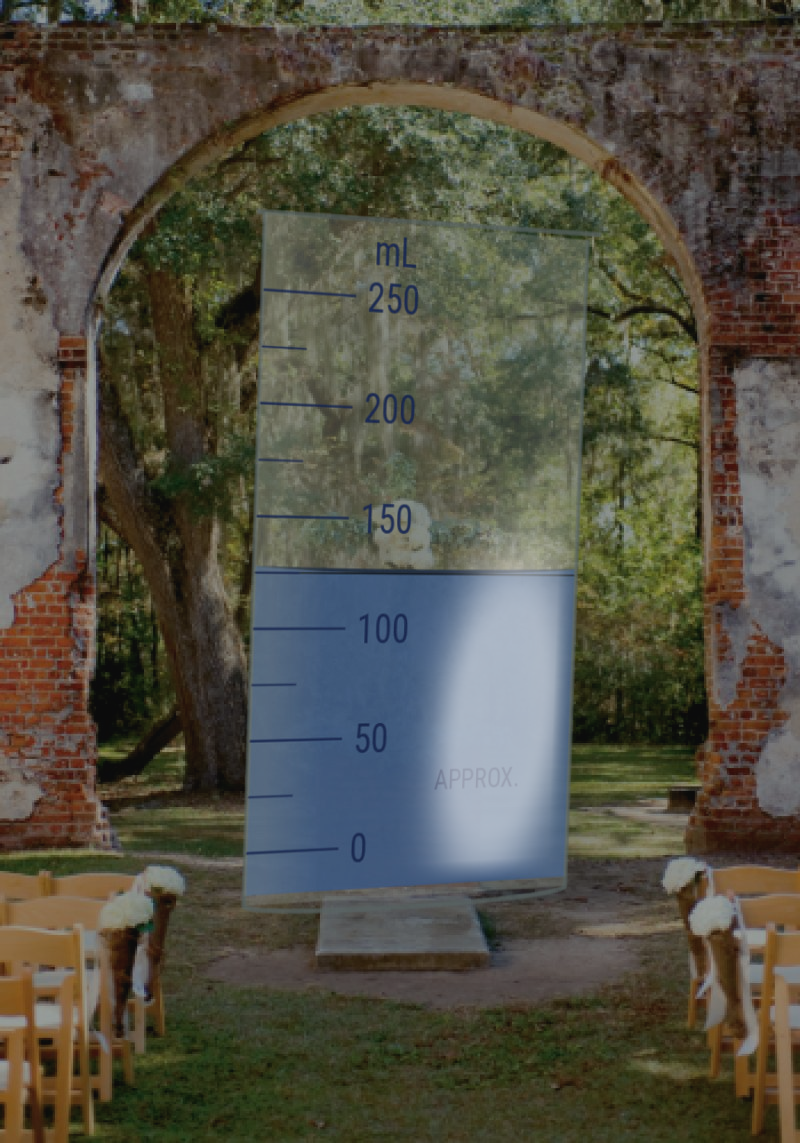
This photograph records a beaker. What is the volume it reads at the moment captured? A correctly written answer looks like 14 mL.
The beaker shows 125 mL
